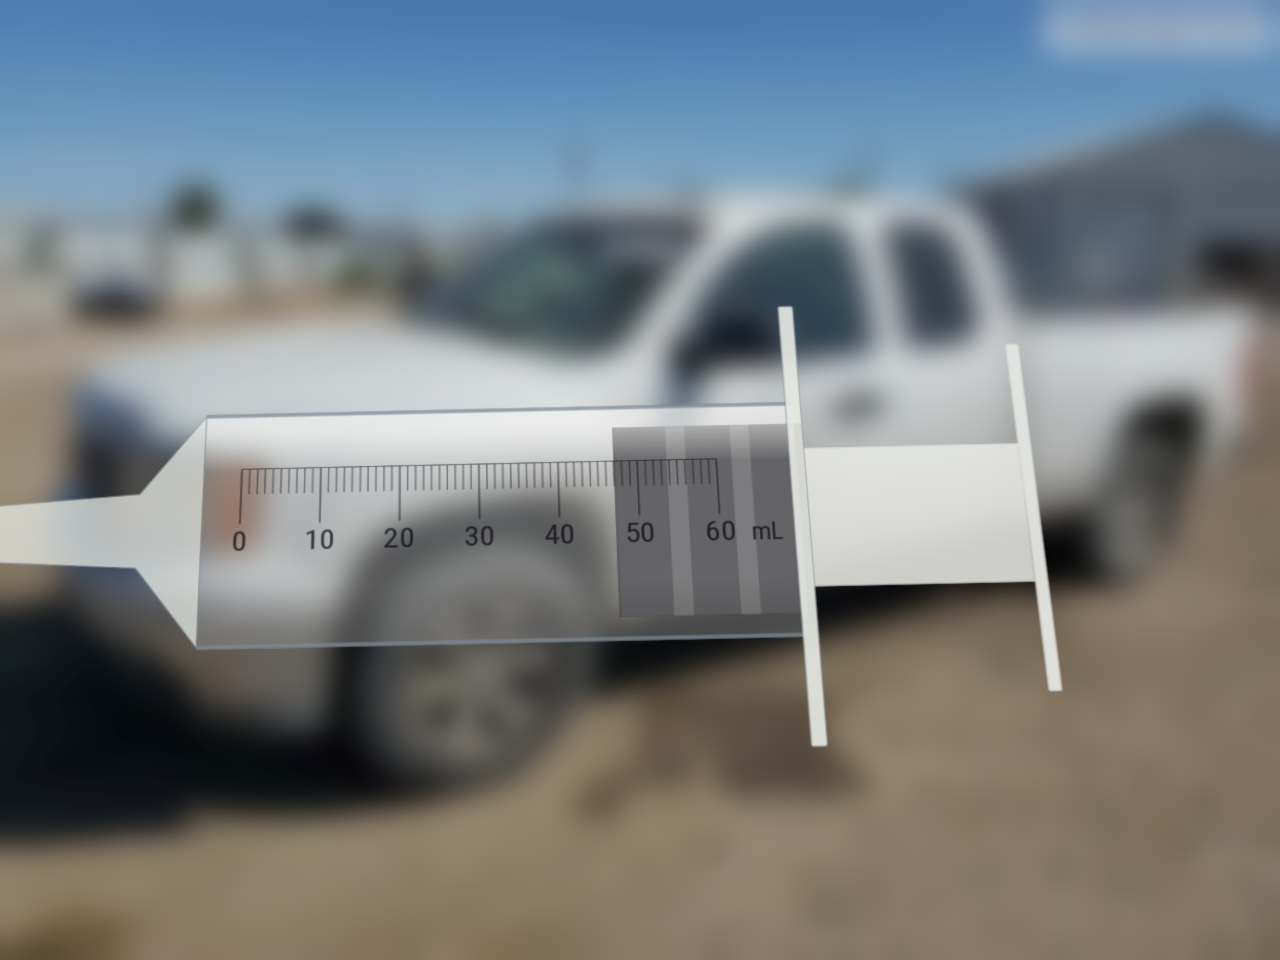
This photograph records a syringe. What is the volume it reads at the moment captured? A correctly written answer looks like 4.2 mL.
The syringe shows 47 mL
